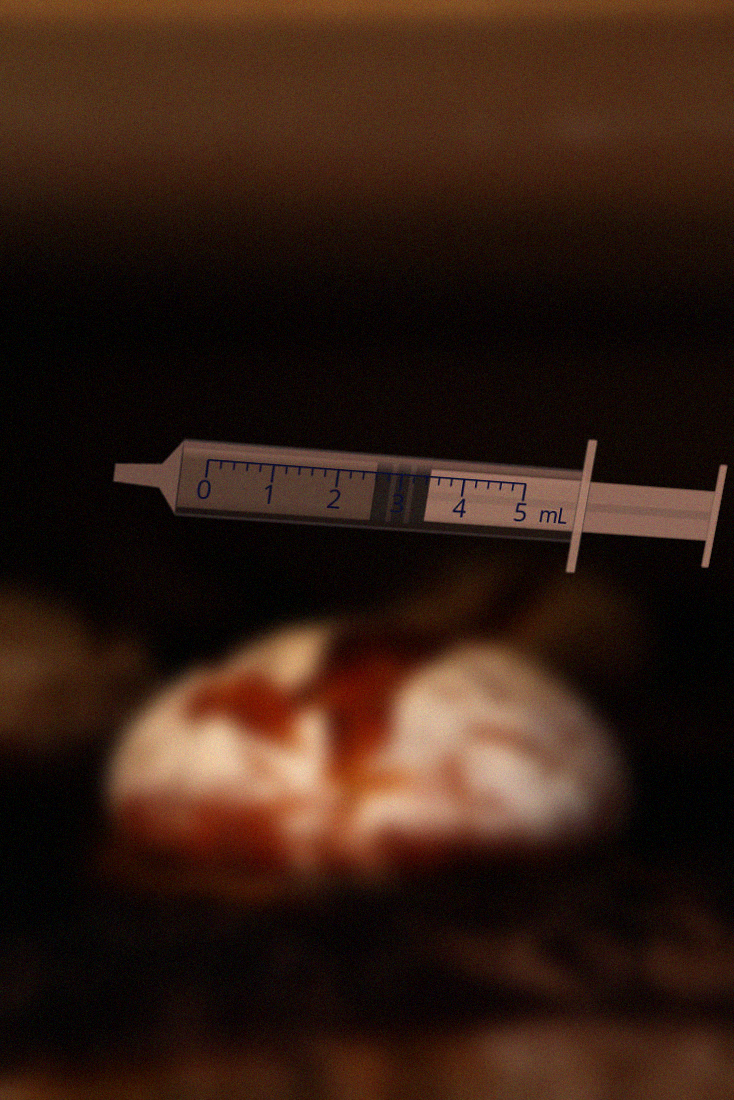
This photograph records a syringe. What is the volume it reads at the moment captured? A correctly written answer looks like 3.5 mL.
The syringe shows 2.6 mL
